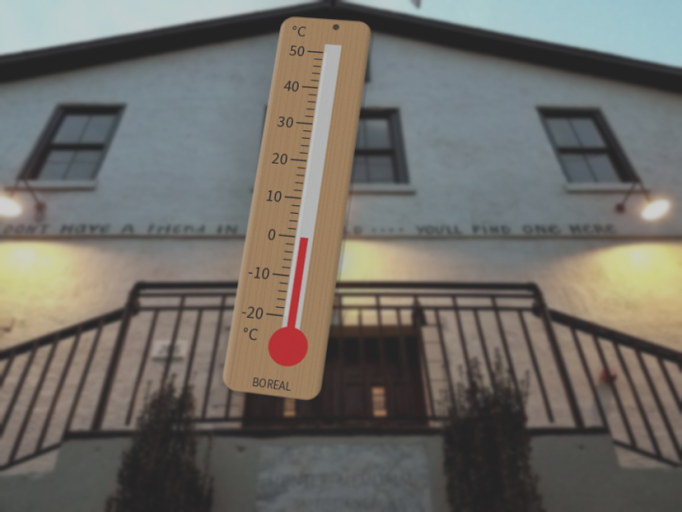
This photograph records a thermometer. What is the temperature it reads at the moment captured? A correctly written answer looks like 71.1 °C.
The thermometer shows 0 °C
